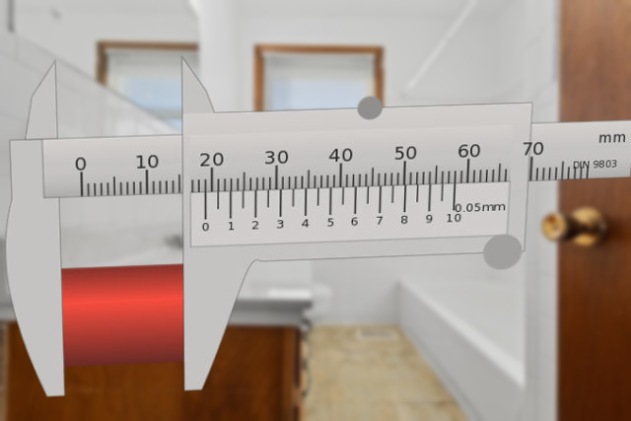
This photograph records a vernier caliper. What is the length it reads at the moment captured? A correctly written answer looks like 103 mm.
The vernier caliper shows 19.0 mm
